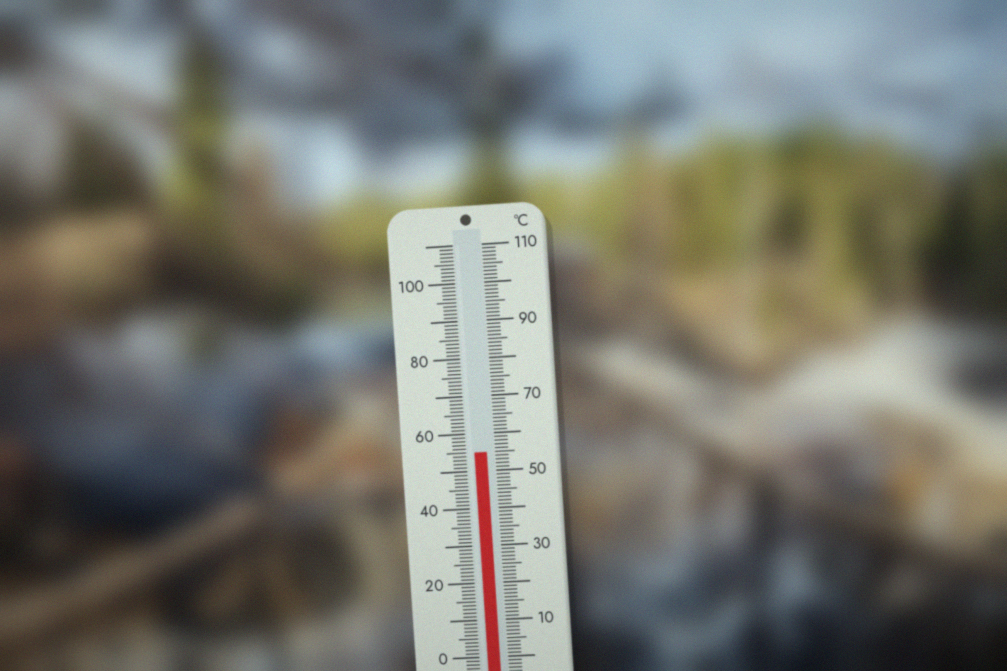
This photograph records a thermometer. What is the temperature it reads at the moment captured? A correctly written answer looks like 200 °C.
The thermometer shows 55 °C
